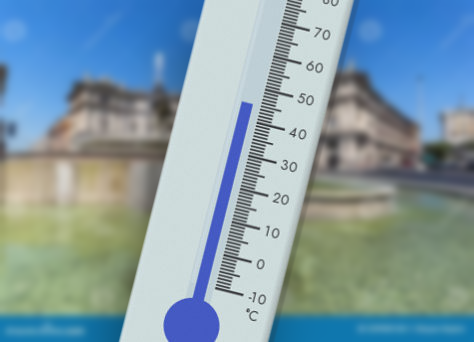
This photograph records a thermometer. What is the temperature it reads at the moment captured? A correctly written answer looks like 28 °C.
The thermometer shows 45 °C
